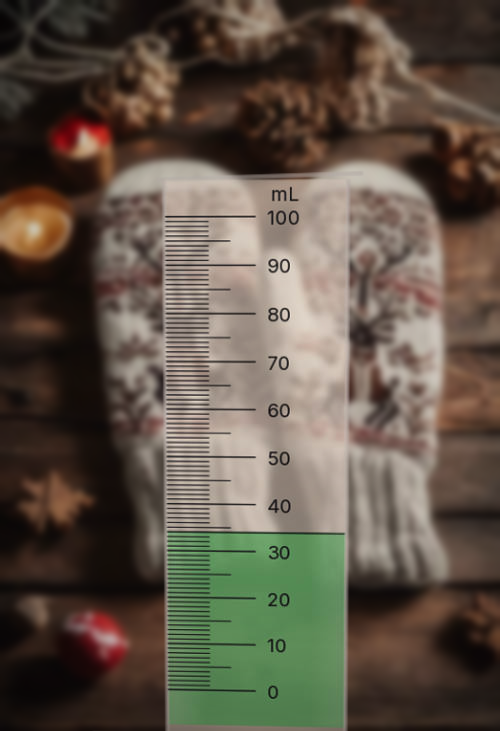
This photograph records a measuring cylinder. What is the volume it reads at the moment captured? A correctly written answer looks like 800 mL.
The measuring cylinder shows 34 mL
